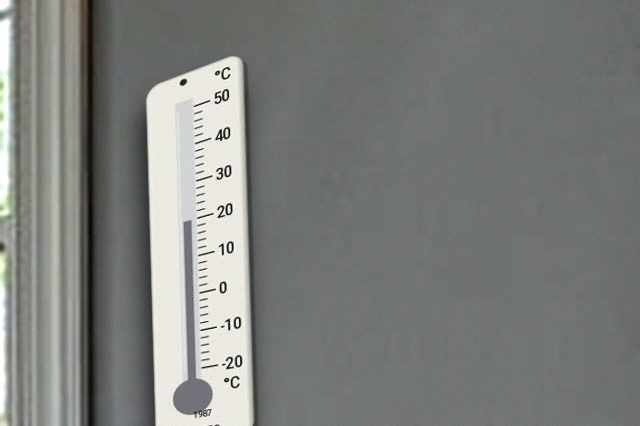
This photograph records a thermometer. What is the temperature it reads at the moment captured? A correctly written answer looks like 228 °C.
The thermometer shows 20 °C
